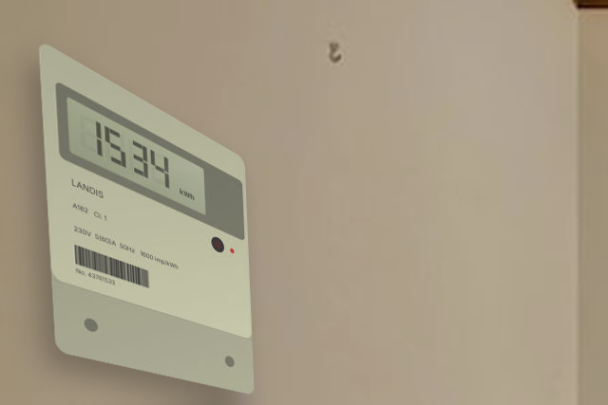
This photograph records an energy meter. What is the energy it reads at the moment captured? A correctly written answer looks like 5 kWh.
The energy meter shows 1534 kWh
